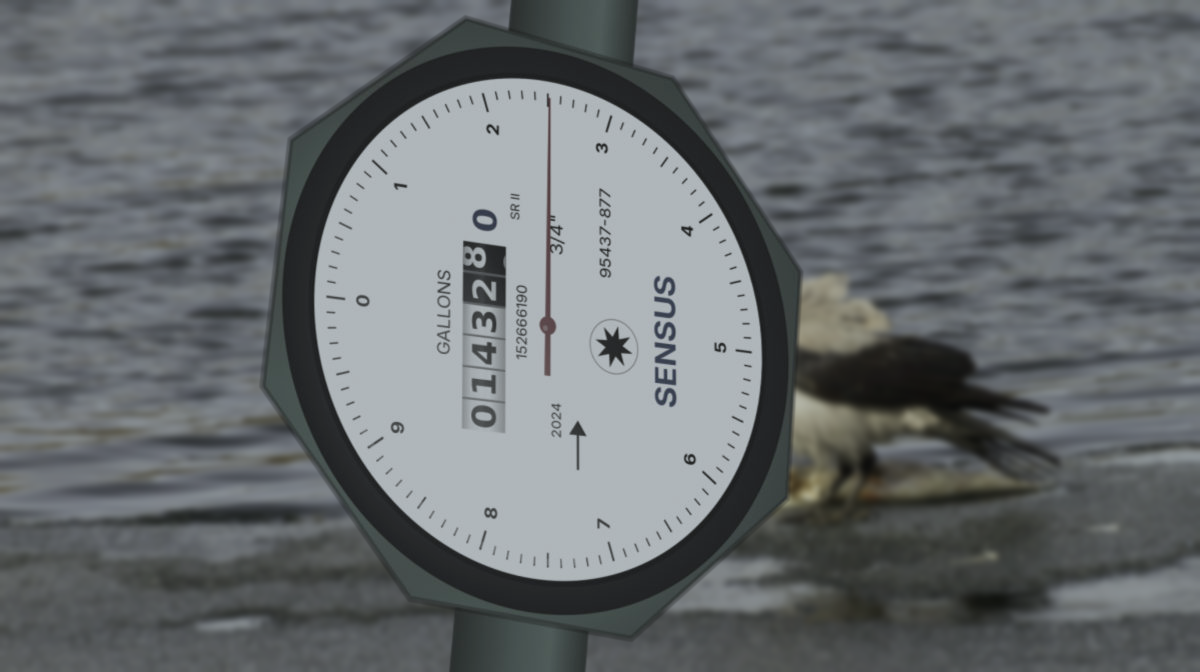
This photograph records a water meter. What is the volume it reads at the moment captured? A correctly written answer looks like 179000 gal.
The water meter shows 143282.5 gal
